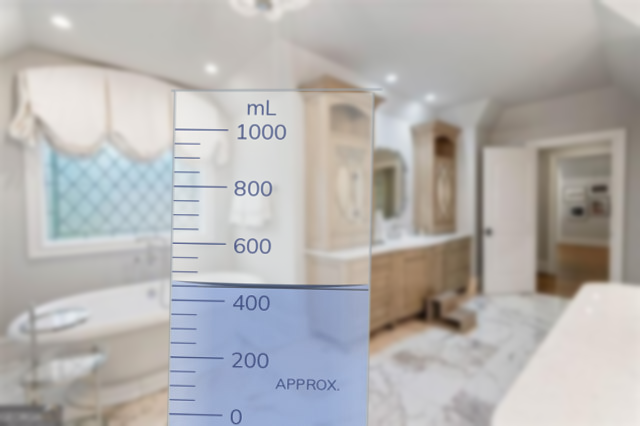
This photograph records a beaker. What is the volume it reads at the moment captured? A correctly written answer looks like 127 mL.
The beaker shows 450 mL
